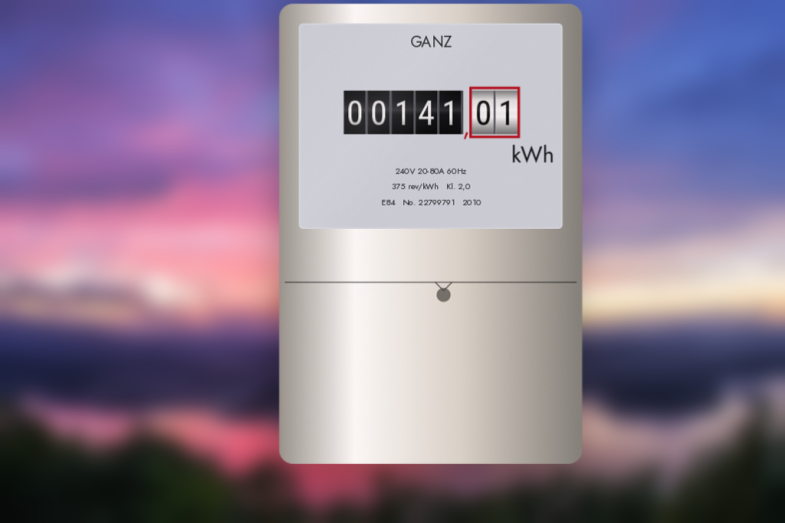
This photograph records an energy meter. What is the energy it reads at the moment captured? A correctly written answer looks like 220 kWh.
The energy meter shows 141.01 kWh
